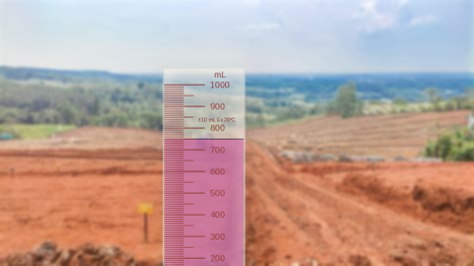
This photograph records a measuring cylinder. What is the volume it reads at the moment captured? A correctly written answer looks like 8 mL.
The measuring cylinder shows 750 mL
